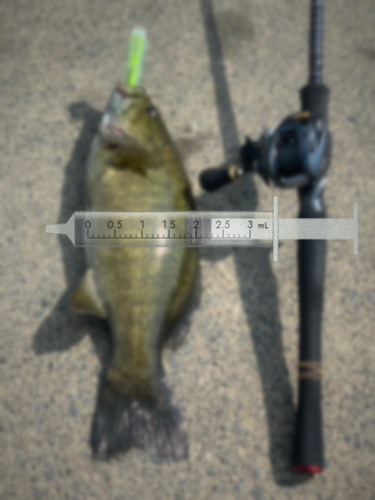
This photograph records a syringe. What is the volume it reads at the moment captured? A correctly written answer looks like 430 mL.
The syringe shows 1.8 mL
